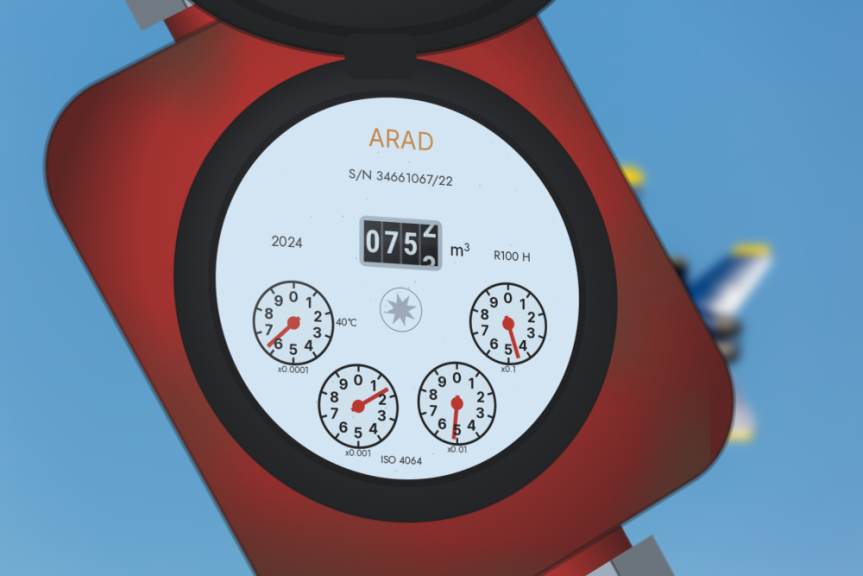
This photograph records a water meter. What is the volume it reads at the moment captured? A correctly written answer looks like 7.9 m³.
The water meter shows 752.4516 m³
